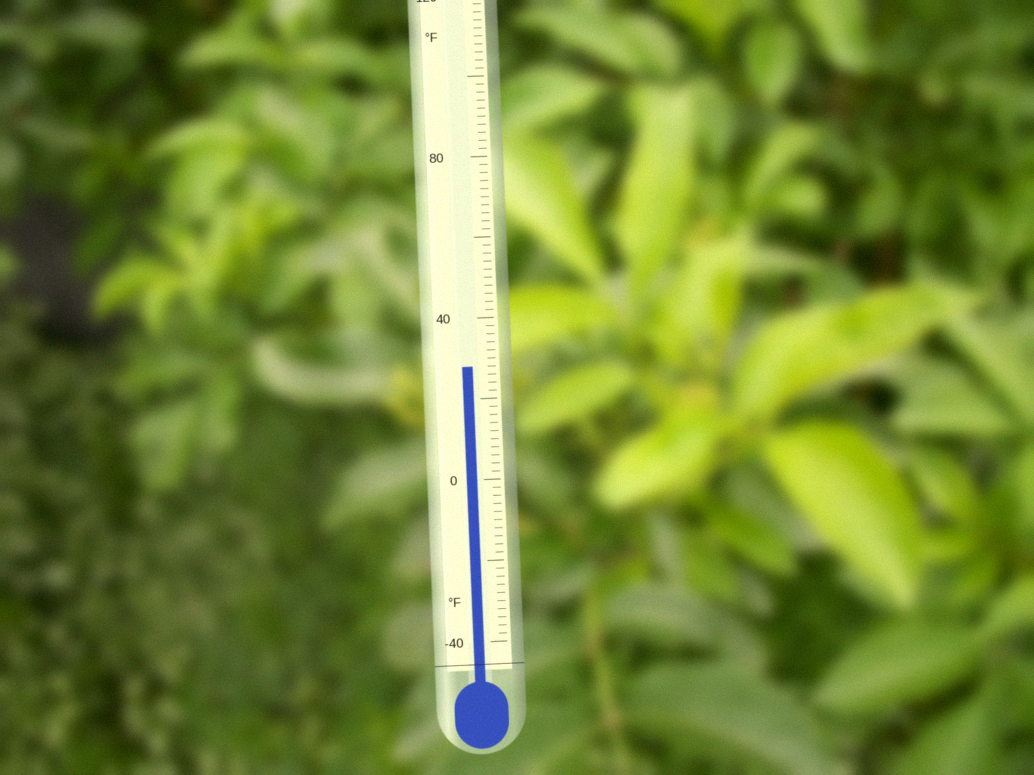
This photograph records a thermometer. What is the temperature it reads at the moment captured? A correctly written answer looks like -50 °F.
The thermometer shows 28 °F
